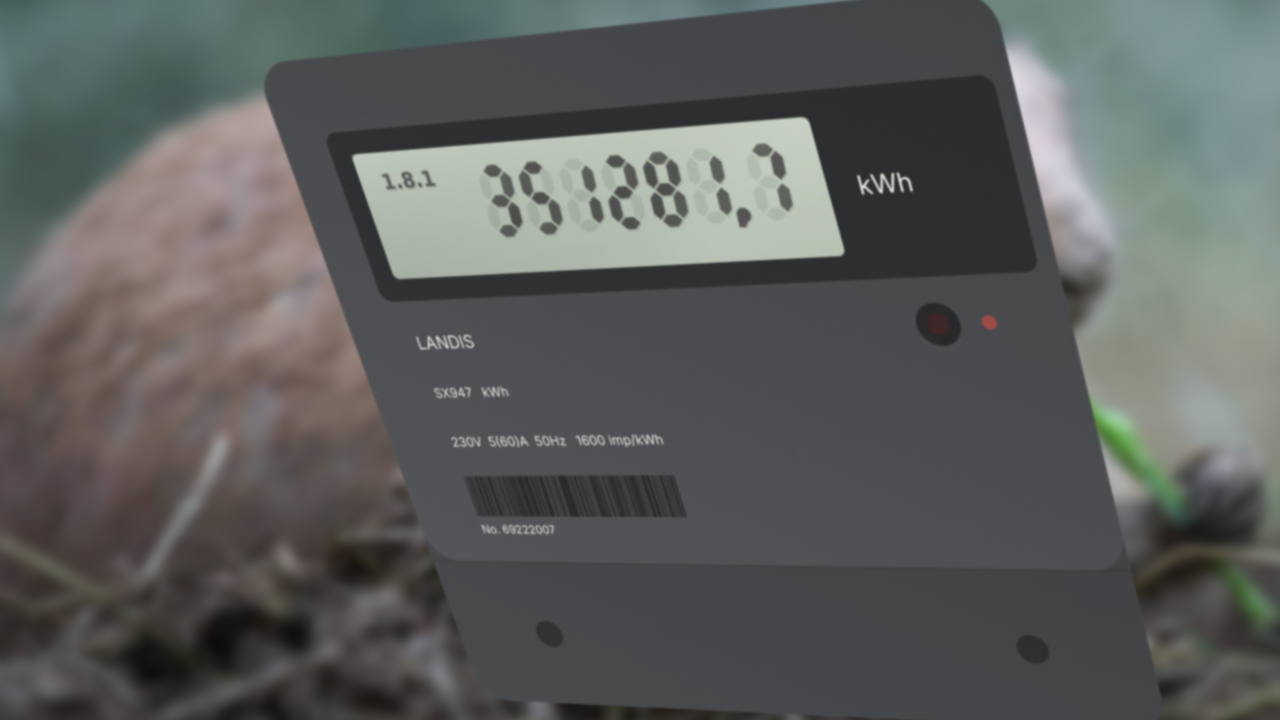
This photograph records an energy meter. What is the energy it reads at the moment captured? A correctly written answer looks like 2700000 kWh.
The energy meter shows 351281.7 kWh
